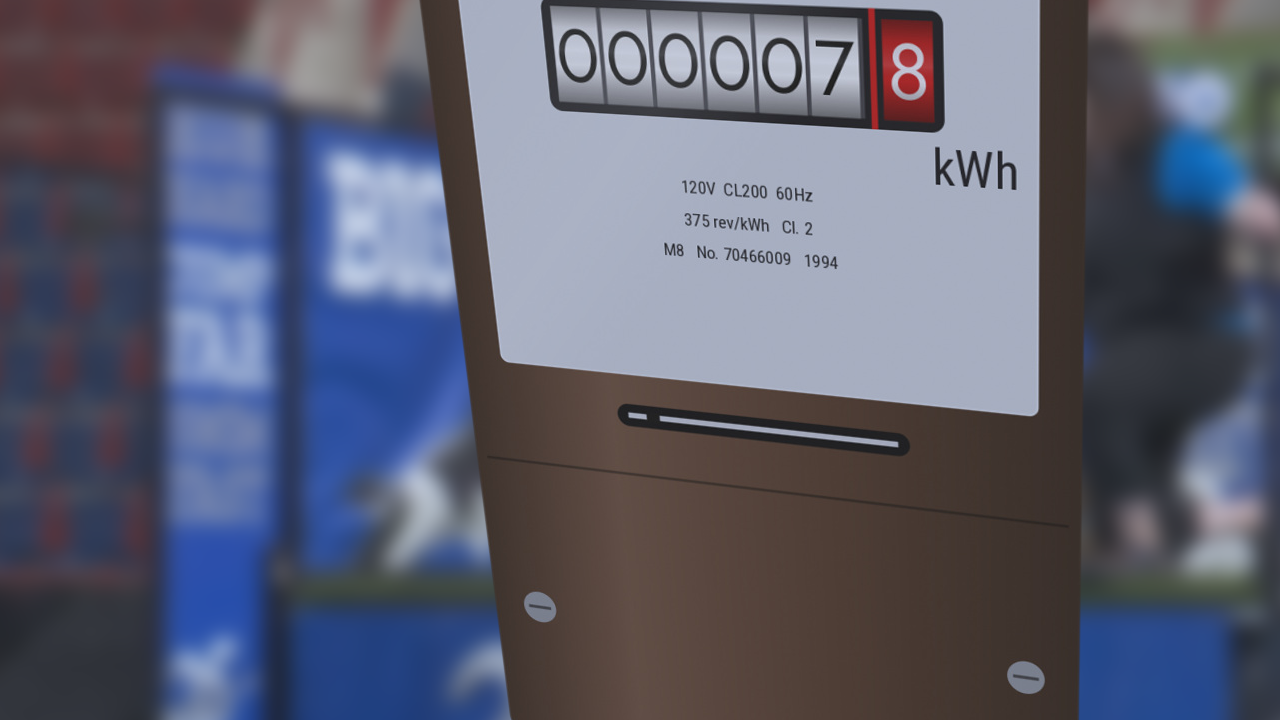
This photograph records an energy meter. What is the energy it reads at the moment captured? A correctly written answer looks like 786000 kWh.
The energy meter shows 7.8 kWh
